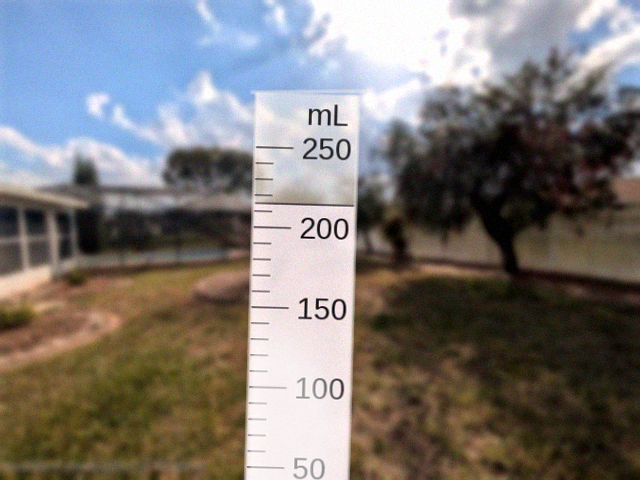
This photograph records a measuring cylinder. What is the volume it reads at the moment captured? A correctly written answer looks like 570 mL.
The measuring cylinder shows 215 mL
